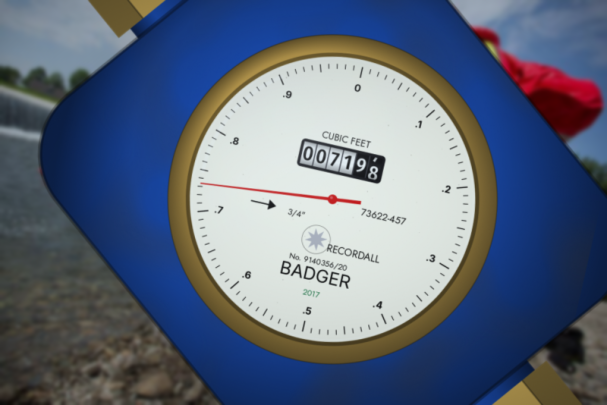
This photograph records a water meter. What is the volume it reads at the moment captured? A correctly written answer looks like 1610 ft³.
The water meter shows 7197.73 ft³
